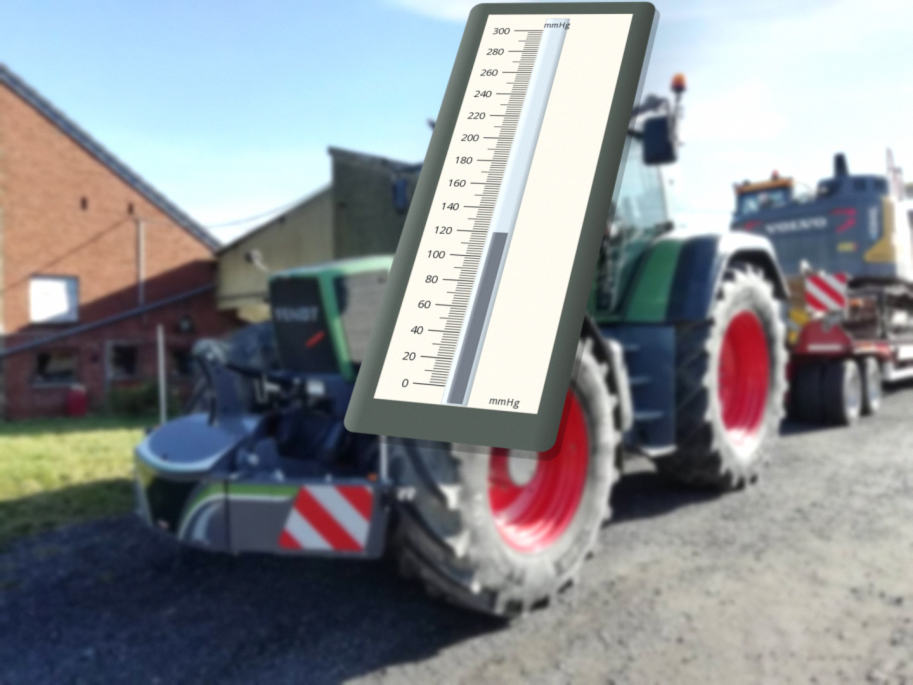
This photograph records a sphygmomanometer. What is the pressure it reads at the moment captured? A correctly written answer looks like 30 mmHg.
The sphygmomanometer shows 120 mmHg
